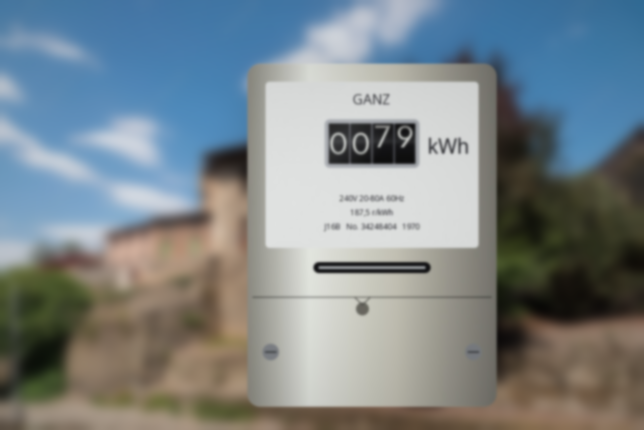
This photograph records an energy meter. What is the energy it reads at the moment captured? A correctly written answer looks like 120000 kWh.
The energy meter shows 79 kWh
